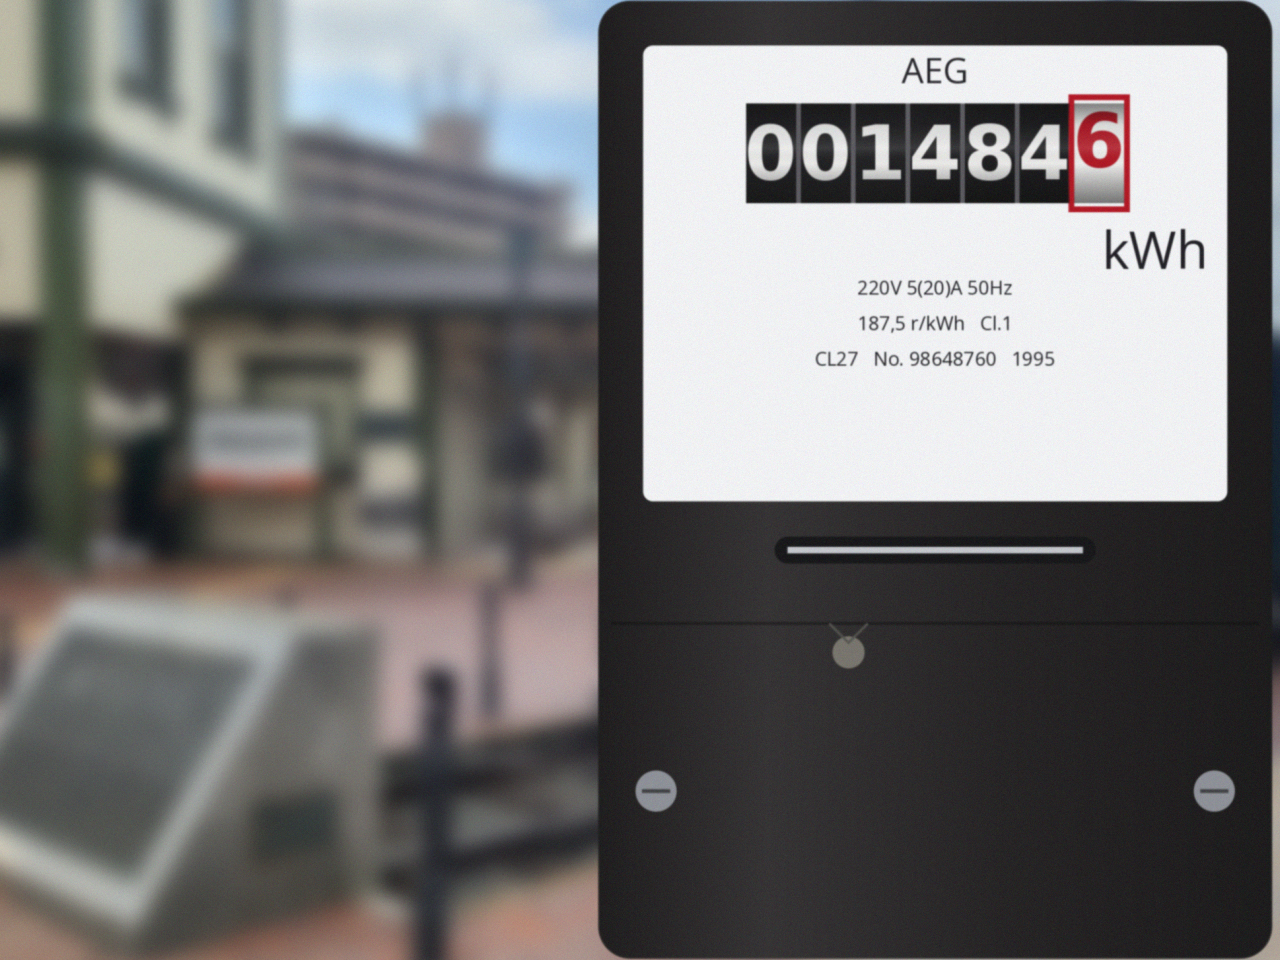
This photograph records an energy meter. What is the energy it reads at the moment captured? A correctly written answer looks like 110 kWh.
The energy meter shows 1484.6 kWh
